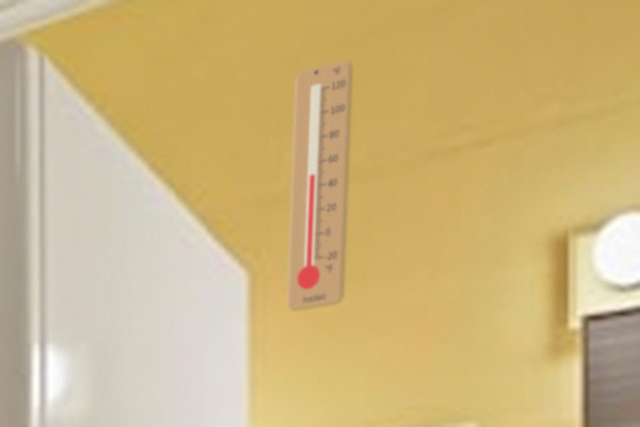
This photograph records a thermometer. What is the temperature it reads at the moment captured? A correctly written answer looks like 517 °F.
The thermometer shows 50 °F
